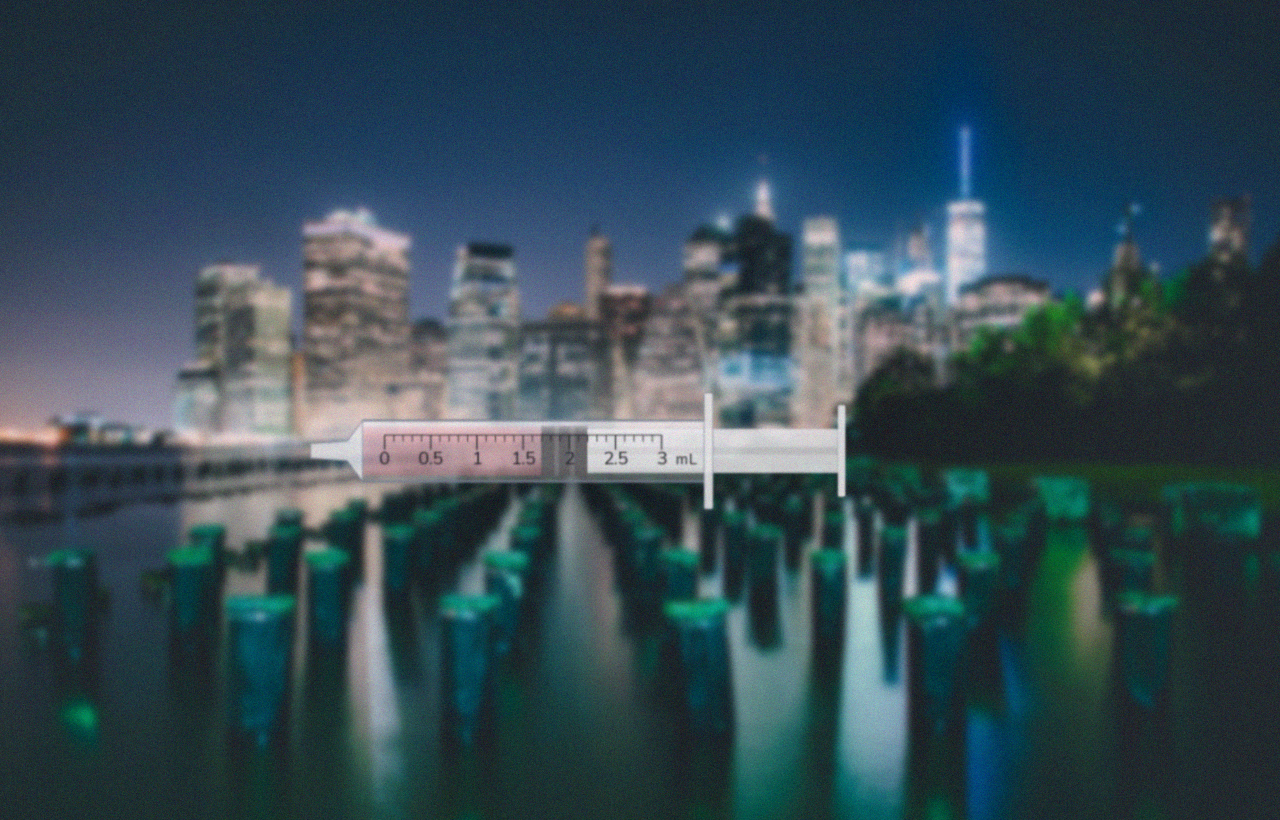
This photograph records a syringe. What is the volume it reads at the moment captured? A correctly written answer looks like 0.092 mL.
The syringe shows 1.7 mL
